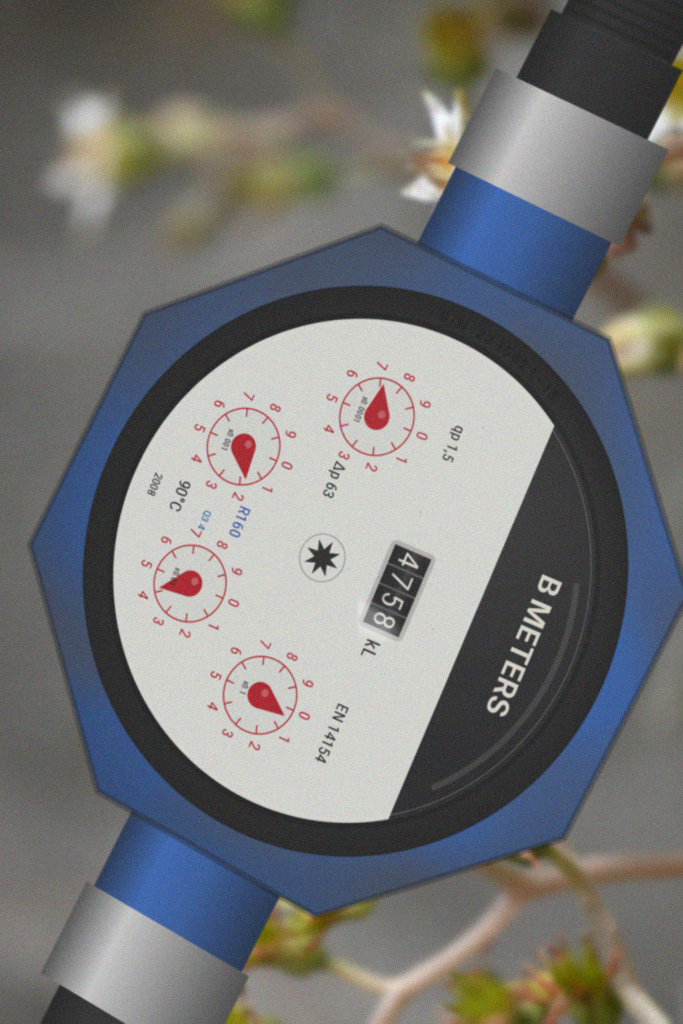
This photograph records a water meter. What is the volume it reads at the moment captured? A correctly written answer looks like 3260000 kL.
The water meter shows 4758.0417 kL
